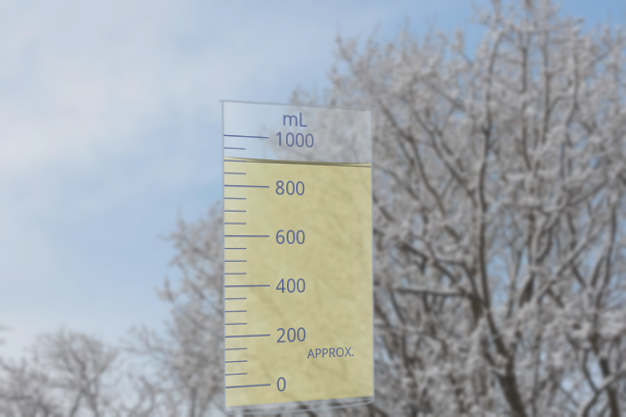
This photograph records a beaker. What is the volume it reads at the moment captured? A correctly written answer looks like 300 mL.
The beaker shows 900 mL
